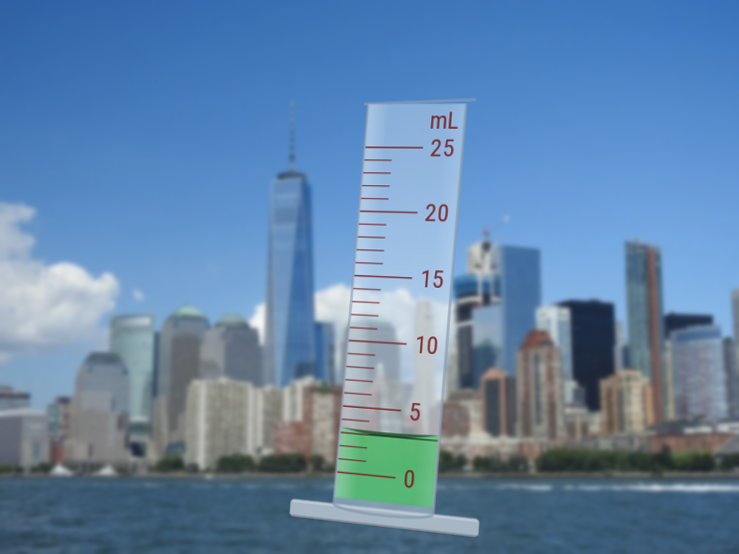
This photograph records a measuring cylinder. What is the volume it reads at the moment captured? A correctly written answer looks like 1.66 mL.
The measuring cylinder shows 3 mL
